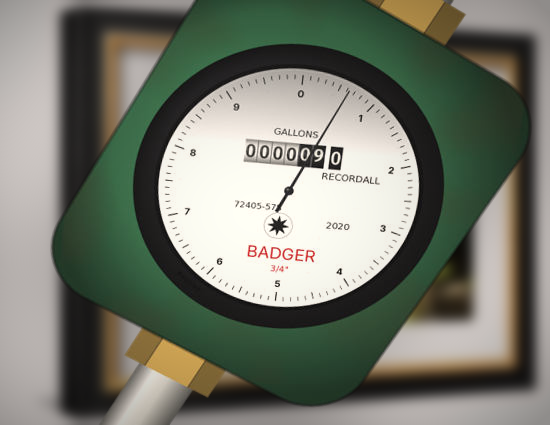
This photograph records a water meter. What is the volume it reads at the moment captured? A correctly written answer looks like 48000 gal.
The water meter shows 90.6 gal
